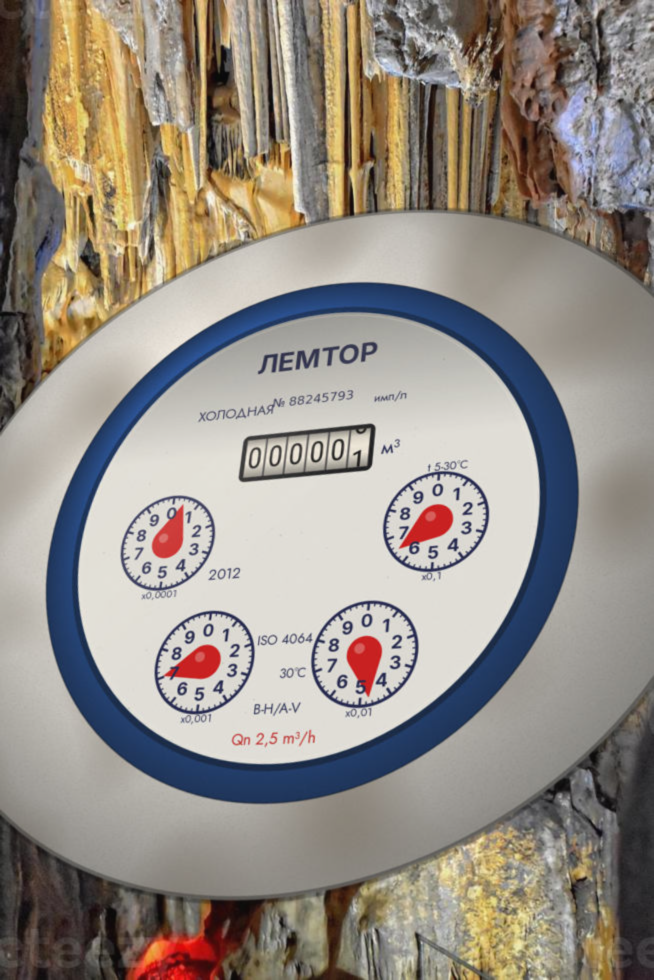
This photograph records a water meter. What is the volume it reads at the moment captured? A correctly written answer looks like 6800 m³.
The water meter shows 0.6470 m³
